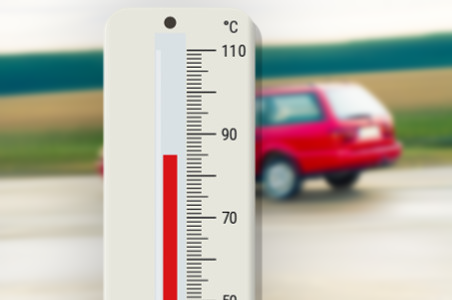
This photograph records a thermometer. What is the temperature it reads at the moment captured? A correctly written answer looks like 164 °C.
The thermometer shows 85 °C
